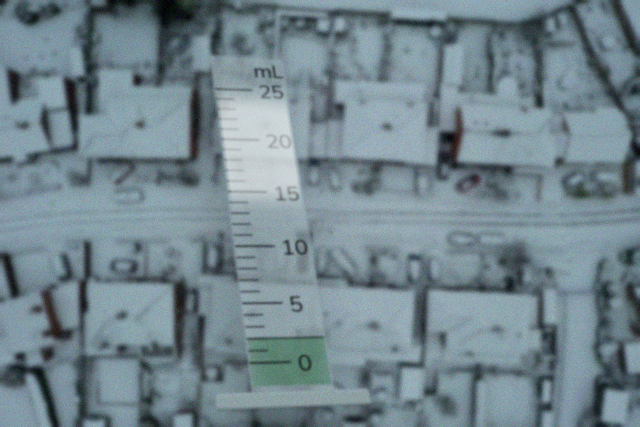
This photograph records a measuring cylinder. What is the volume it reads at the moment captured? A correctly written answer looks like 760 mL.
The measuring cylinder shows 2 mL
